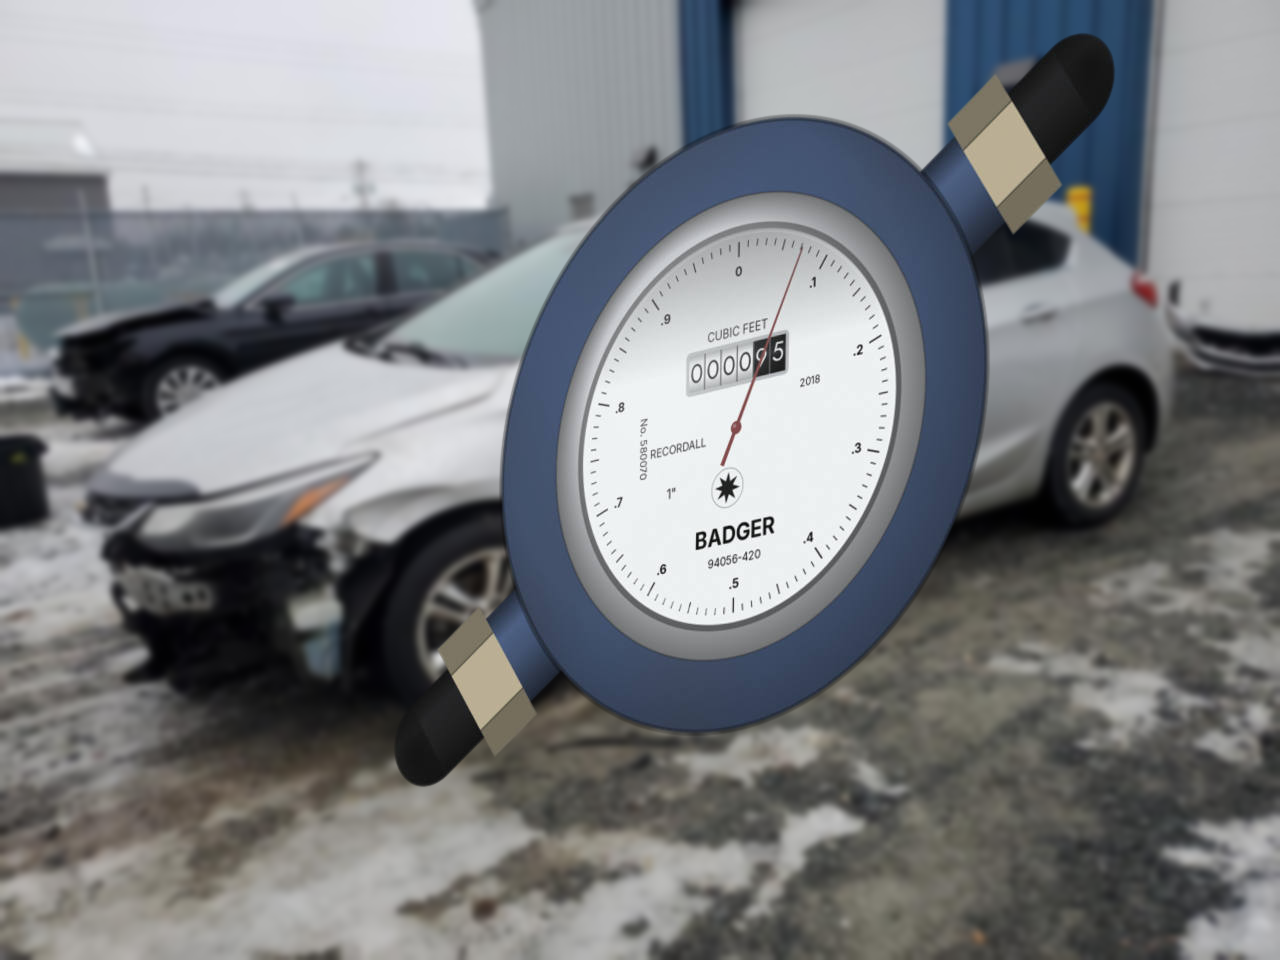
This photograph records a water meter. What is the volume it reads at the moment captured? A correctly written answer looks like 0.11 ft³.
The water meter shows 95.07 ft³
